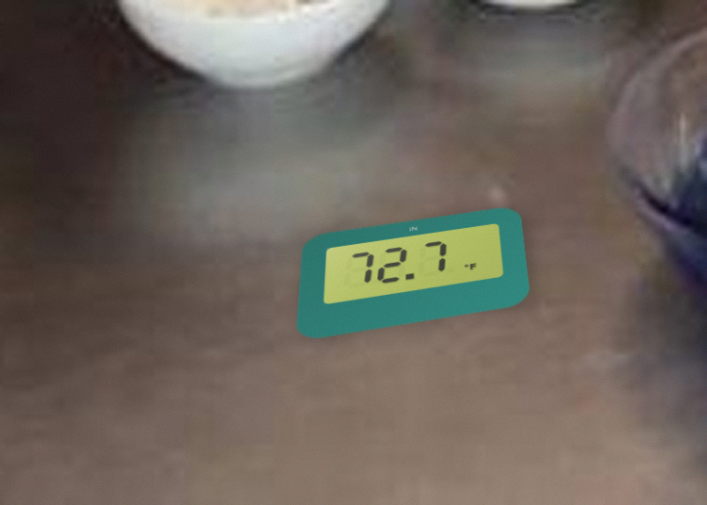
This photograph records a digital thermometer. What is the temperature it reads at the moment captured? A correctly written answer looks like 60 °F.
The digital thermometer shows 72.7 °F
